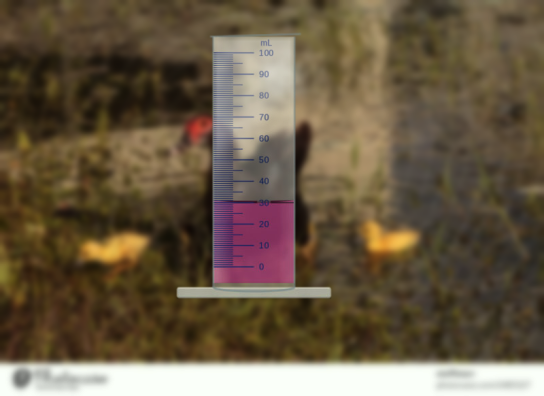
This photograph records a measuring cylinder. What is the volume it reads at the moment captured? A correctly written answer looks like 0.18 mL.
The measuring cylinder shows 30 mL
